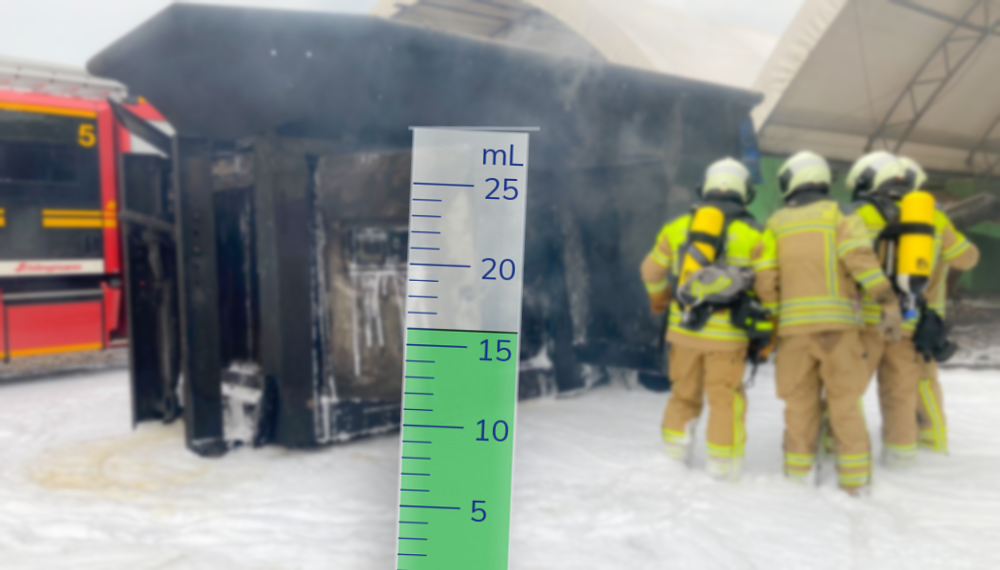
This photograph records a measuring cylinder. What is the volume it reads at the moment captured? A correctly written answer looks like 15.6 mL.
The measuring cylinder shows 16 mL
